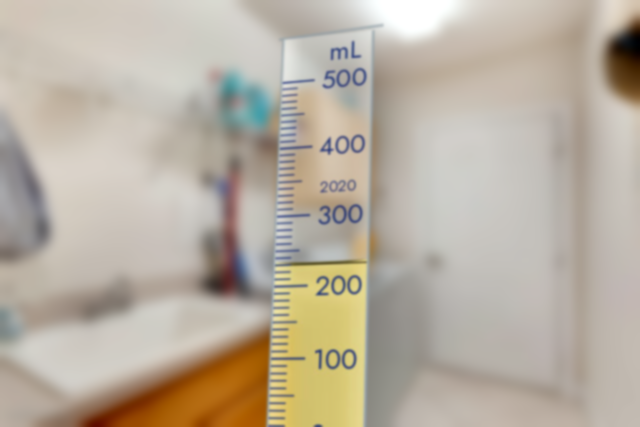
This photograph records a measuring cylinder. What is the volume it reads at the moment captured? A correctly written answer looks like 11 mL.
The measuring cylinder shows 230 mL
